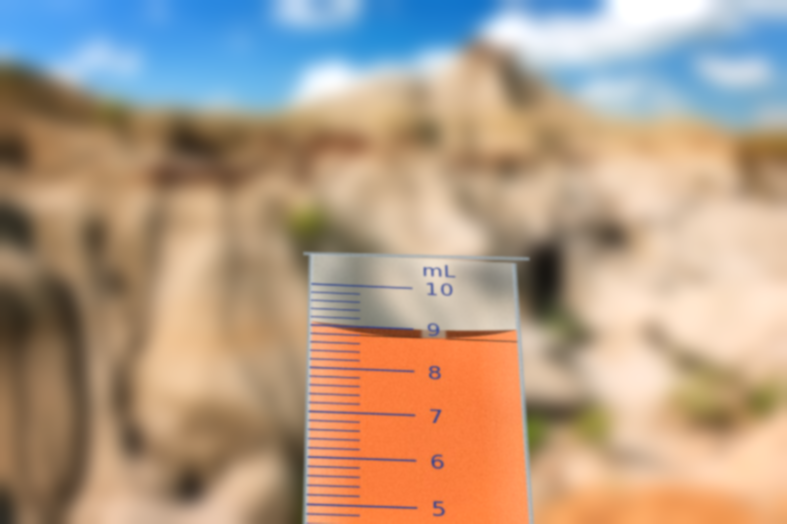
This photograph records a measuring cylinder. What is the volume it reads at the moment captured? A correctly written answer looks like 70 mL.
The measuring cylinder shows 8.8 mL
